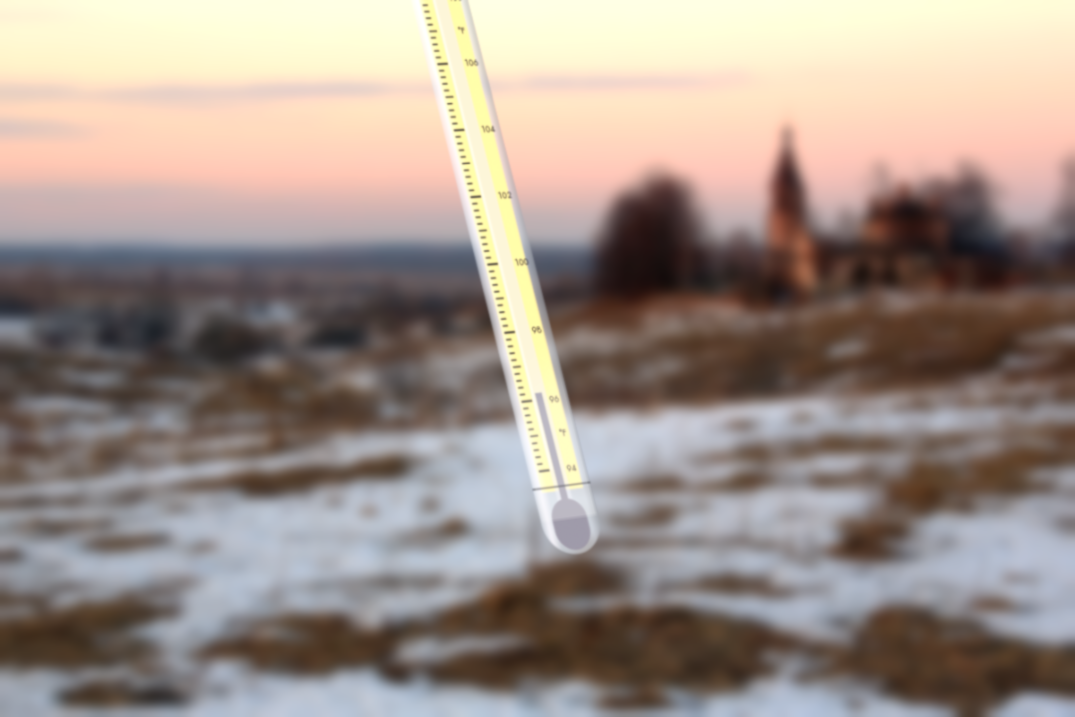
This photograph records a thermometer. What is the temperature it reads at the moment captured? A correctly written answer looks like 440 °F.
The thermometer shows 96.2 °F
